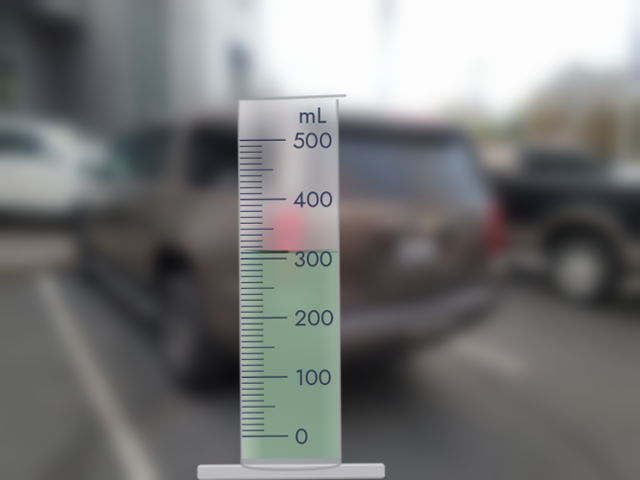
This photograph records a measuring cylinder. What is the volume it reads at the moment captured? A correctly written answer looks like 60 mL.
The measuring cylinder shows 310 mL
